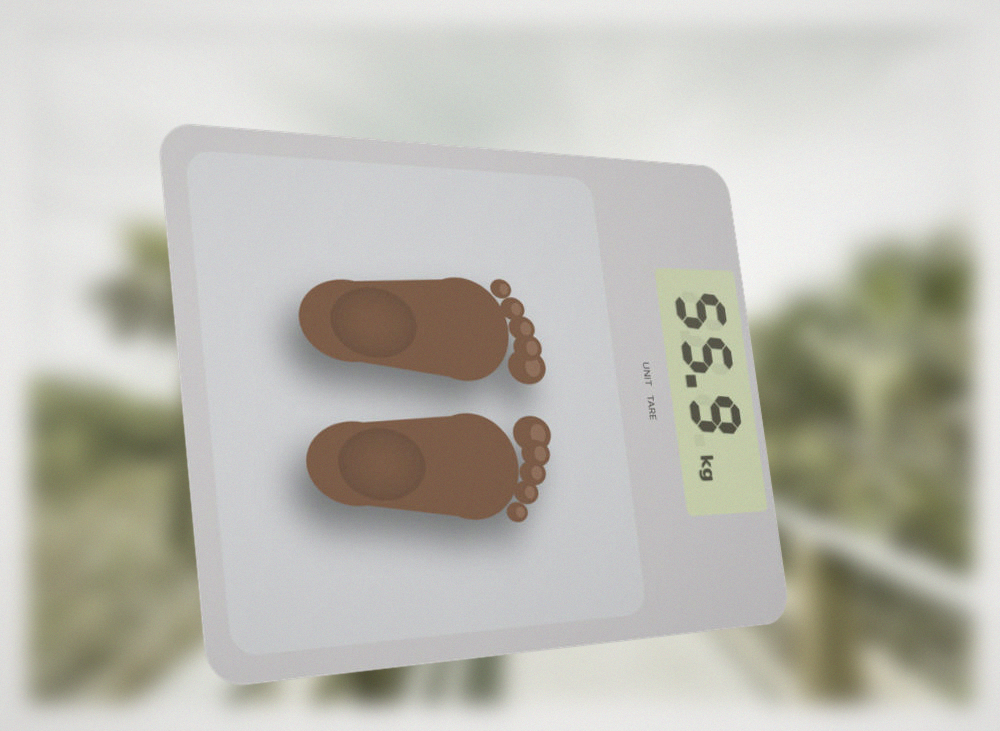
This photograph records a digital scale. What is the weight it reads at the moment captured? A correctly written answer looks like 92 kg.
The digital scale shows 55.9 kg
